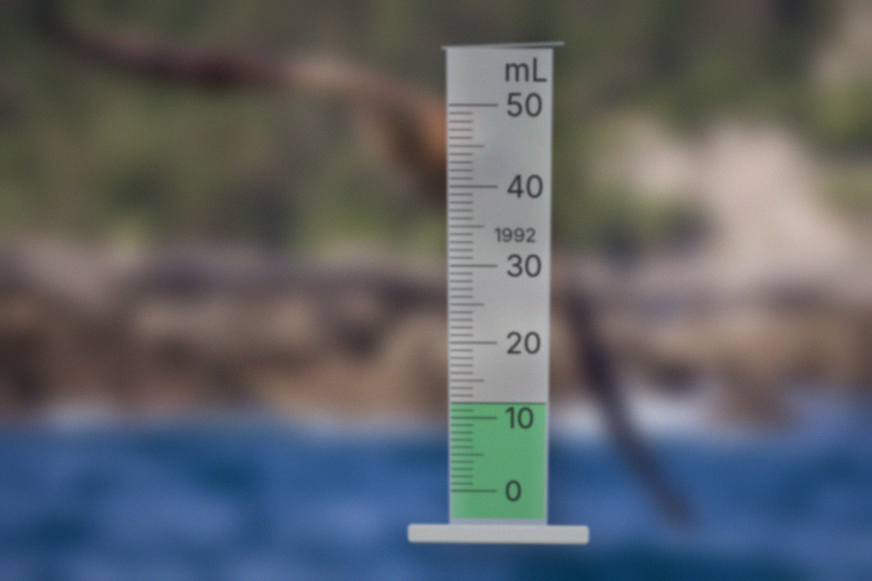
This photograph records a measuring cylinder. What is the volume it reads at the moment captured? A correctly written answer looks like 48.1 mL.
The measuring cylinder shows 12 mL
